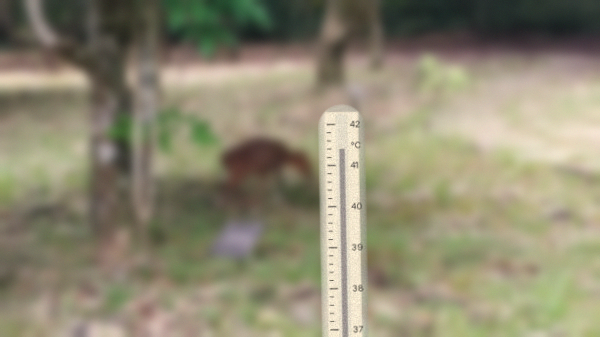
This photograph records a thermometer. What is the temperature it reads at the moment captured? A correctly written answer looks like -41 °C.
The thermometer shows 41.4 °C
